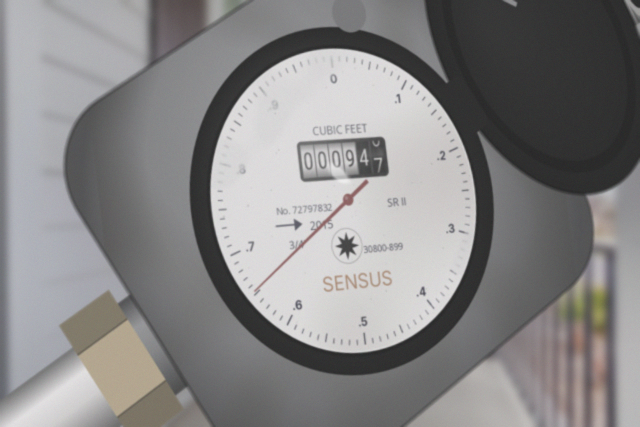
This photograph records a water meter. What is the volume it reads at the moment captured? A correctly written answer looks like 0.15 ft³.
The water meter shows 946.65 ft³
